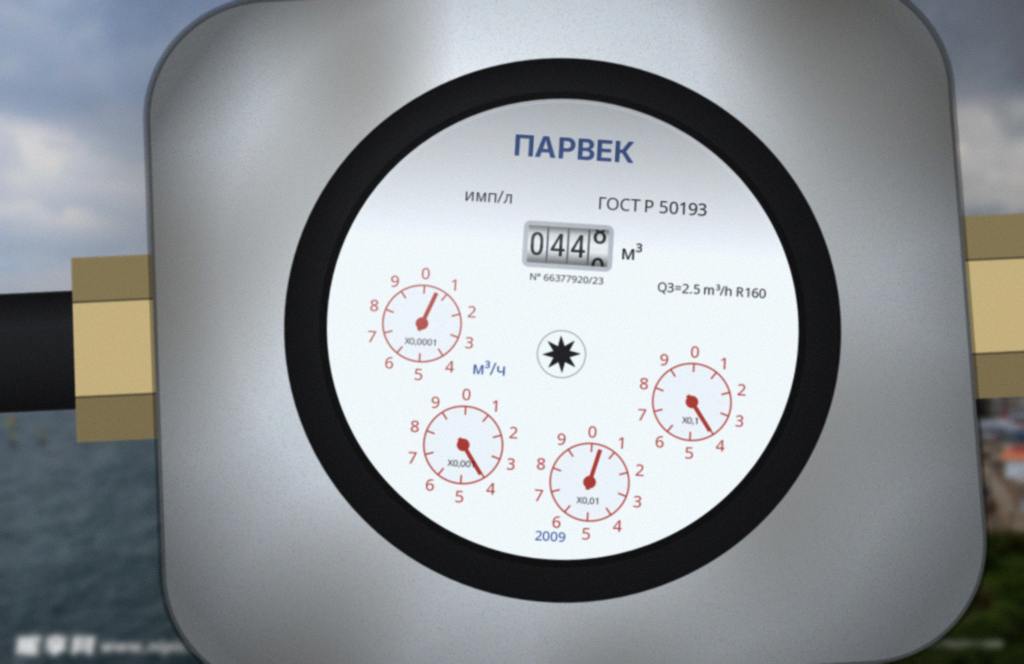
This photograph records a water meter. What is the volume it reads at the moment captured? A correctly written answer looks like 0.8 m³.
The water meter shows 448.4040 m³
